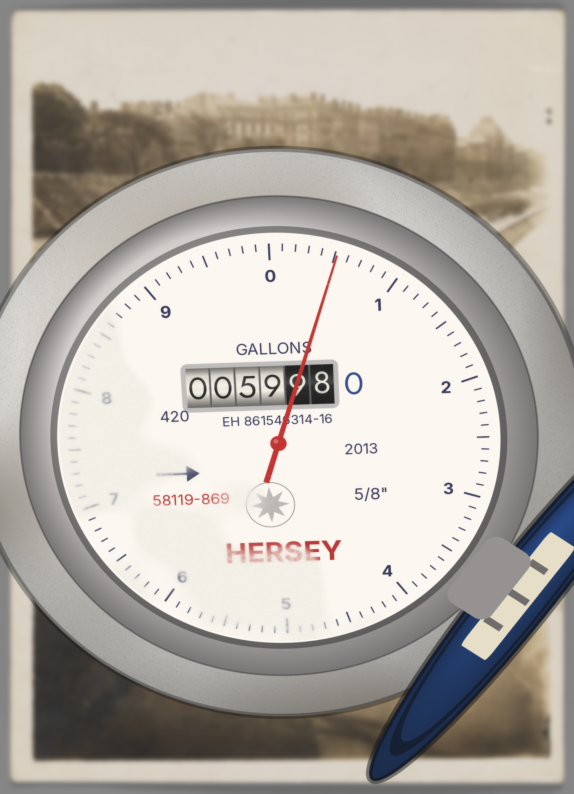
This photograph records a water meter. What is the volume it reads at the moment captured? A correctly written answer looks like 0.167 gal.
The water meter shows 59980.5 gal
